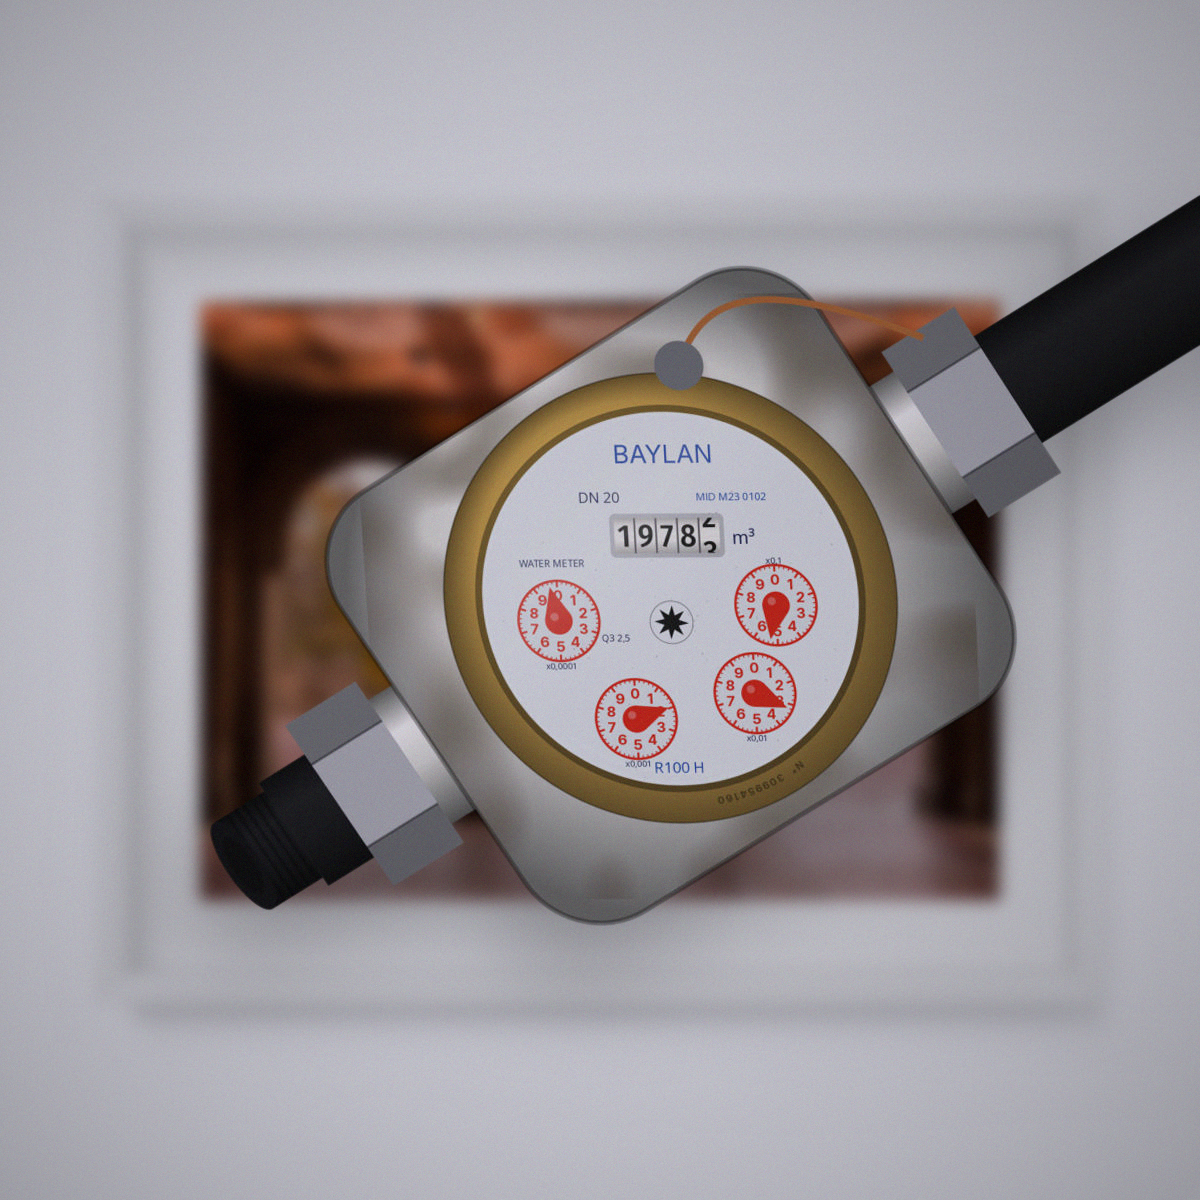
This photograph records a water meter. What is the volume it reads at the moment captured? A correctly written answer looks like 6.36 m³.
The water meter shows 19782.5319 m³
